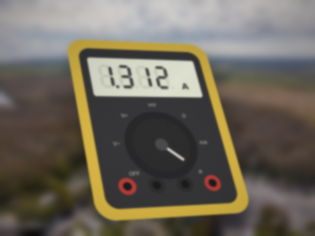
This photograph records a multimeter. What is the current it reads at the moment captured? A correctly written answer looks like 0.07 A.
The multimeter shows 1.312 A
